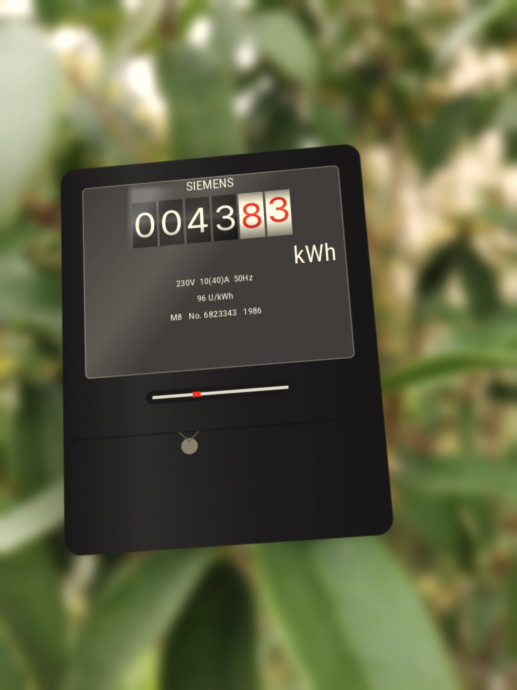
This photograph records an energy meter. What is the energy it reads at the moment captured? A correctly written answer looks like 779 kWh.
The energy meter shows 43.83 kWh
